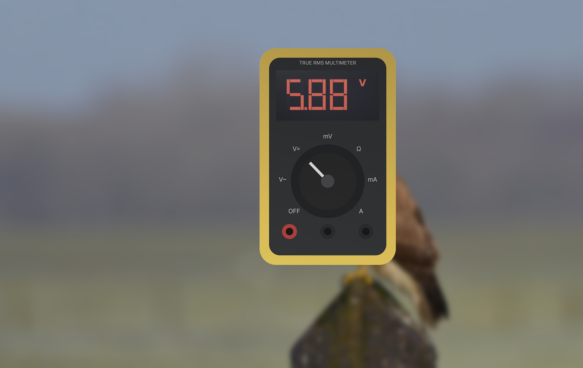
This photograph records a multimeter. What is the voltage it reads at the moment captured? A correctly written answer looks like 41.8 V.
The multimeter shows 5.88 V
